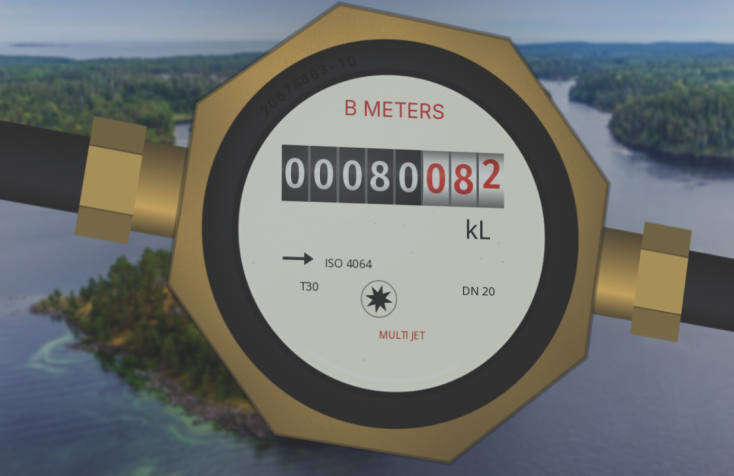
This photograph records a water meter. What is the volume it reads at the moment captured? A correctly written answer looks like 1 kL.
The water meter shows 80.082 kL
